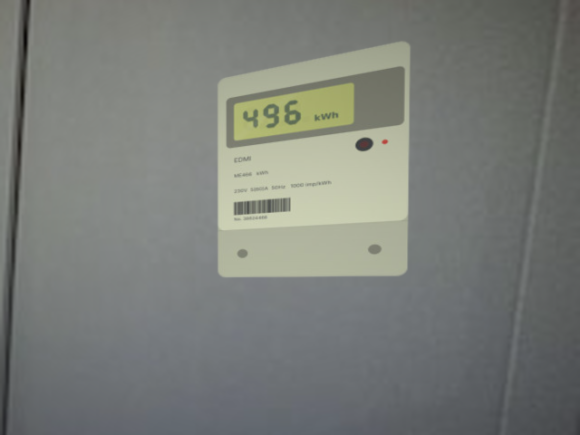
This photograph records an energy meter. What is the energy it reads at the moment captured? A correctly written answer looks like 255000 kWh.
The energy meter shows 496 kWh
